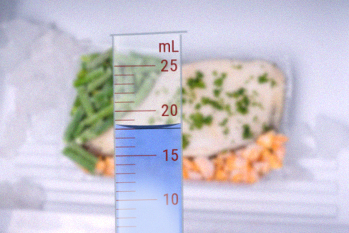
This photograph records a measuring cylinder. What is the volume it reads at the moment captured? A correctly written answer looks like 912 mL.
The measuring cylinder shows 18 mL
